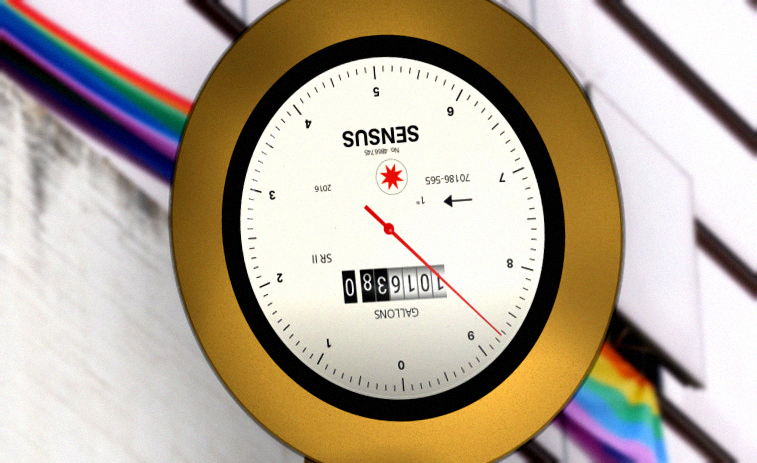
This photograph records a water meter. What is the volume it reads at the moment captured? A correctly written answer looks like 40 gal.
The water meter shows 1016378.7 gal
